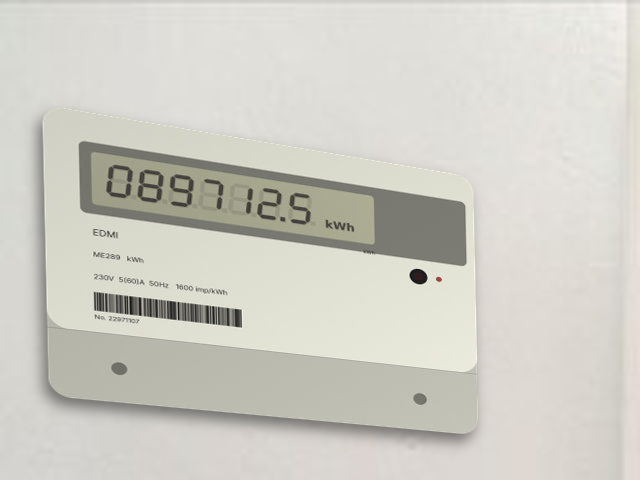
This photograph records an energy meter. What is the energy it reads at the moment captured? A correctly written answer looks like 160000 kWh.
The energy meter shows 89712.5 kWh
